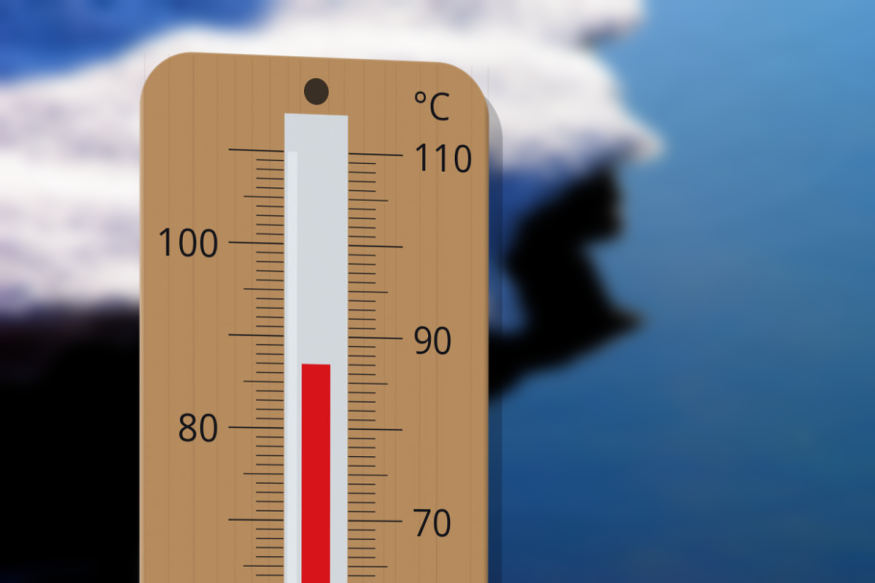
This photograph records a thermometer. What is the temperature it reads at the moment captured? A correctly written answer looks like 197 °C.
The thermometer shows 87 °C
